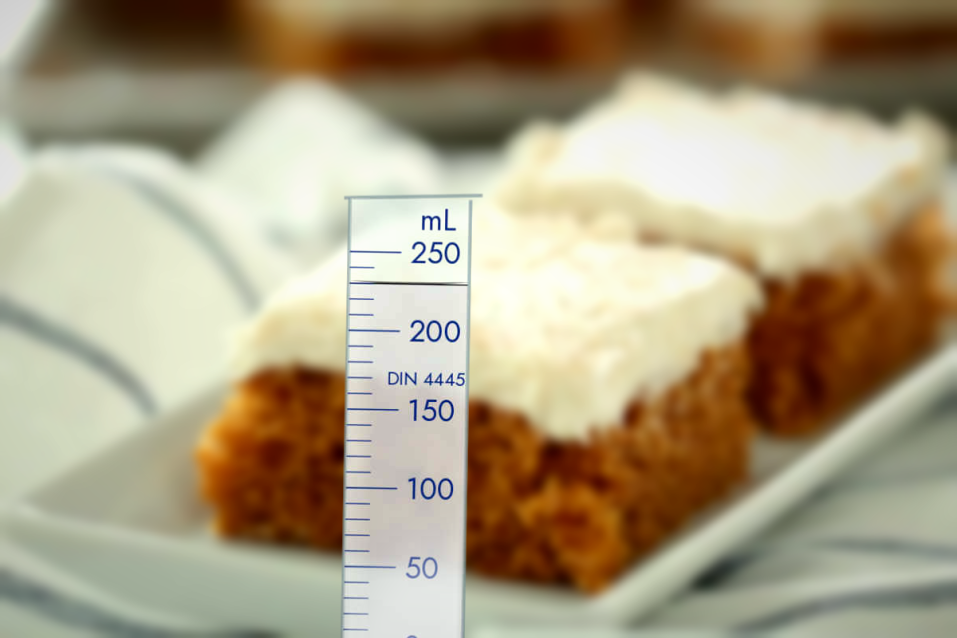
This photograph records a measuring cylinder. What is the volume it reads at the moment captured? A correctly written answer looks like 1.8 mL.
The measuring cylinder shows 230 mL
